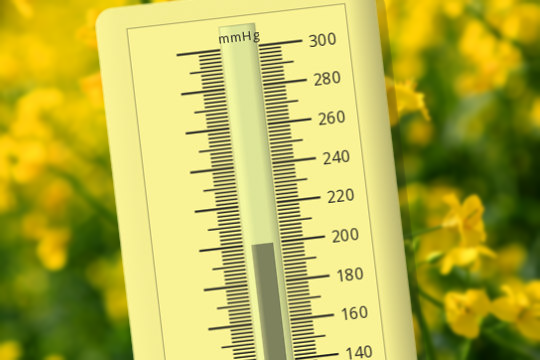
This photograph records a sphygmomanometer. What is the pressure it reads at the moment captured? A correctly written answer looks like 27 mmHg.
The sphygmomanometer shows 200 mmHg
